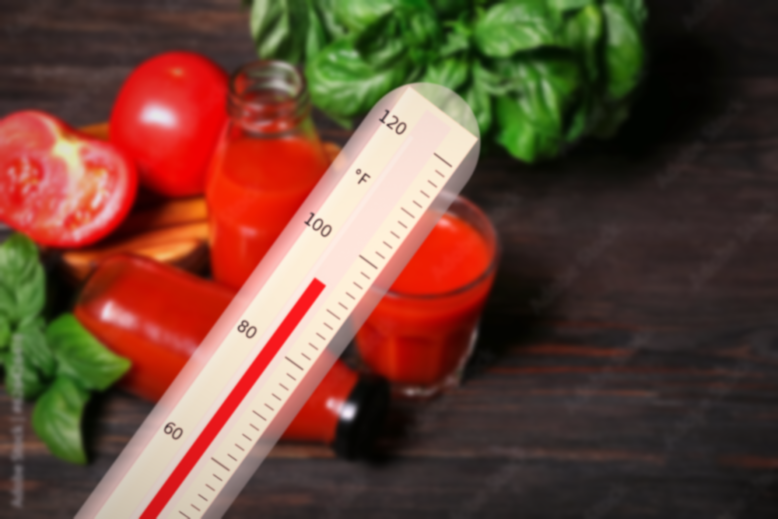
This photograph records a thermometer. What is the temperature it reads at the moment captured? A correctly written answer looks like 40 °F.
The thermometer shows 93 °F
